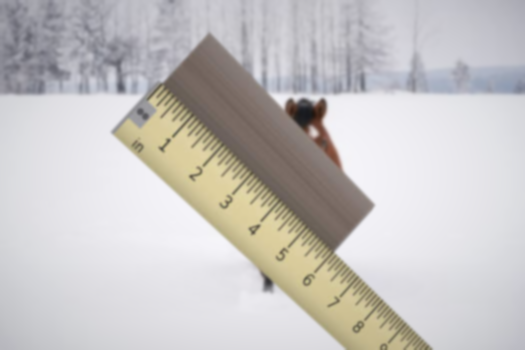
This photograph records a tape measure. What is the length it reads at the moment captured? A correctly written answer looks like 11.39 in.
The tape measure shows 6 in
